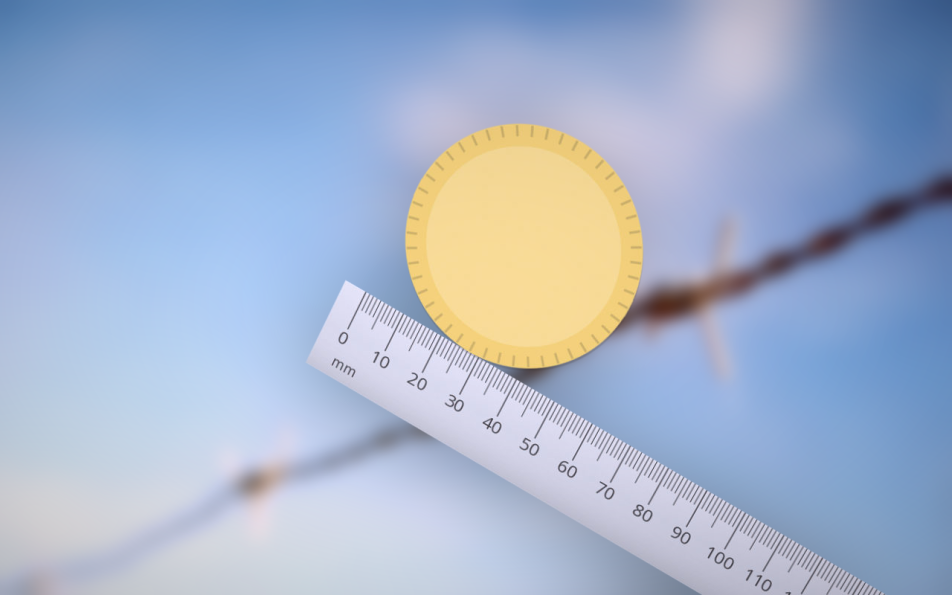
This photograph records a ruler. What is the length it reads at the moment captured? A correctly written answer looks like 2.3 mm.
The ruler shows 55 mm
